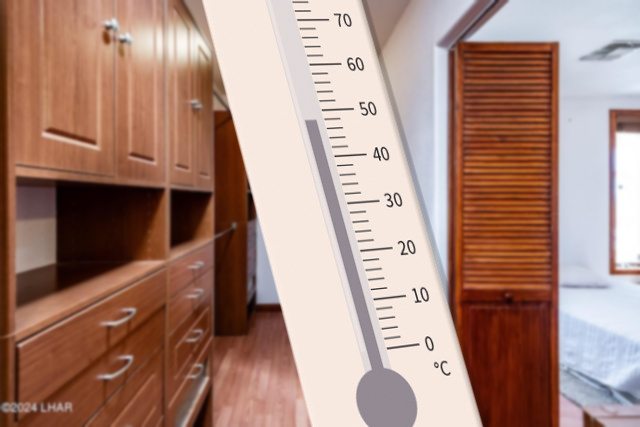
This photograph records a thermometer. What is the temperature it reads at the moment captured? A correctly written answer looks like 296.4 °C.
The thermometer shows 48 °C
